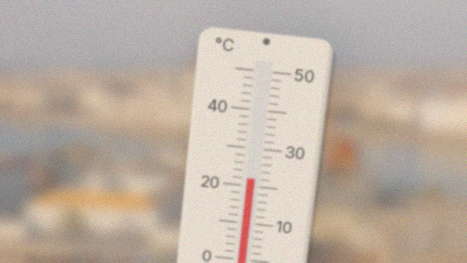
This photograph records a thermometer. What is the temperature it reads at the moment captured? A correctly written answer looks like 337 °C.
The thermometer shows 22 °C
